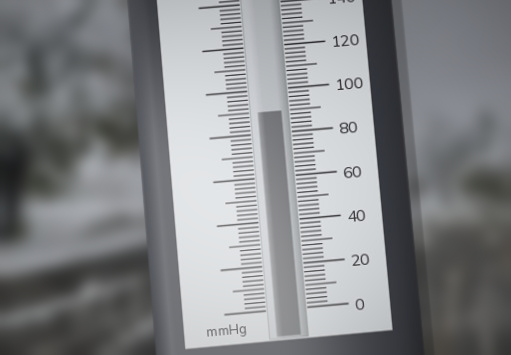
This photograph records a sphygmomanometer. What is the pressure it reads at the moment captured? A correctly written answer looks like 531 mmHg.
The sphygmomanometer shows 90 mmHg
